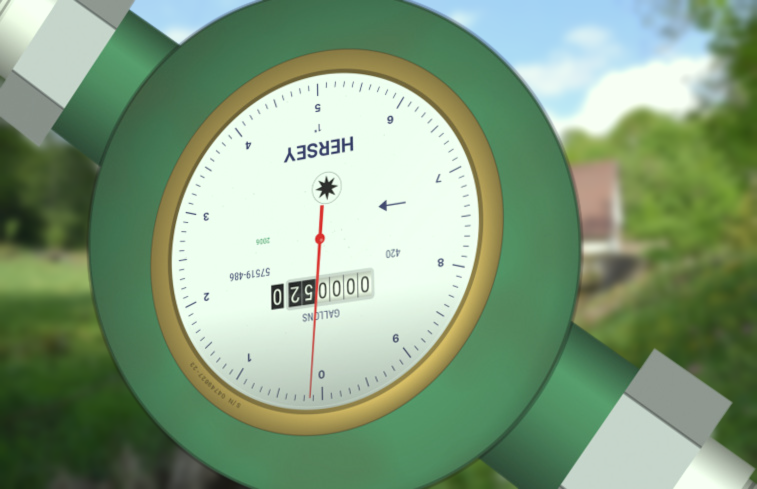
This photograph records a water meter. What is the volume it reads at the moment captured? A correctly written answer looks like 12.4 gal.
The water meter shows 520.1 gal
